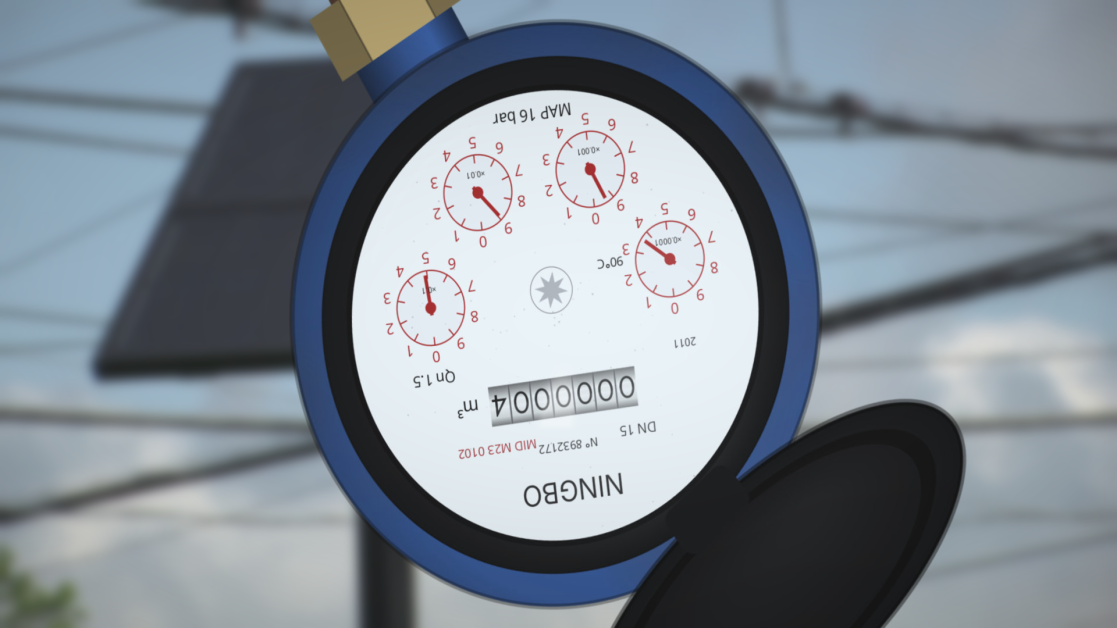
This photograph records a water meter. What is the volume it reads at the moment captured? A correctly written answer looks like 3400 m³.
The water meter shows 4.4893 m³
